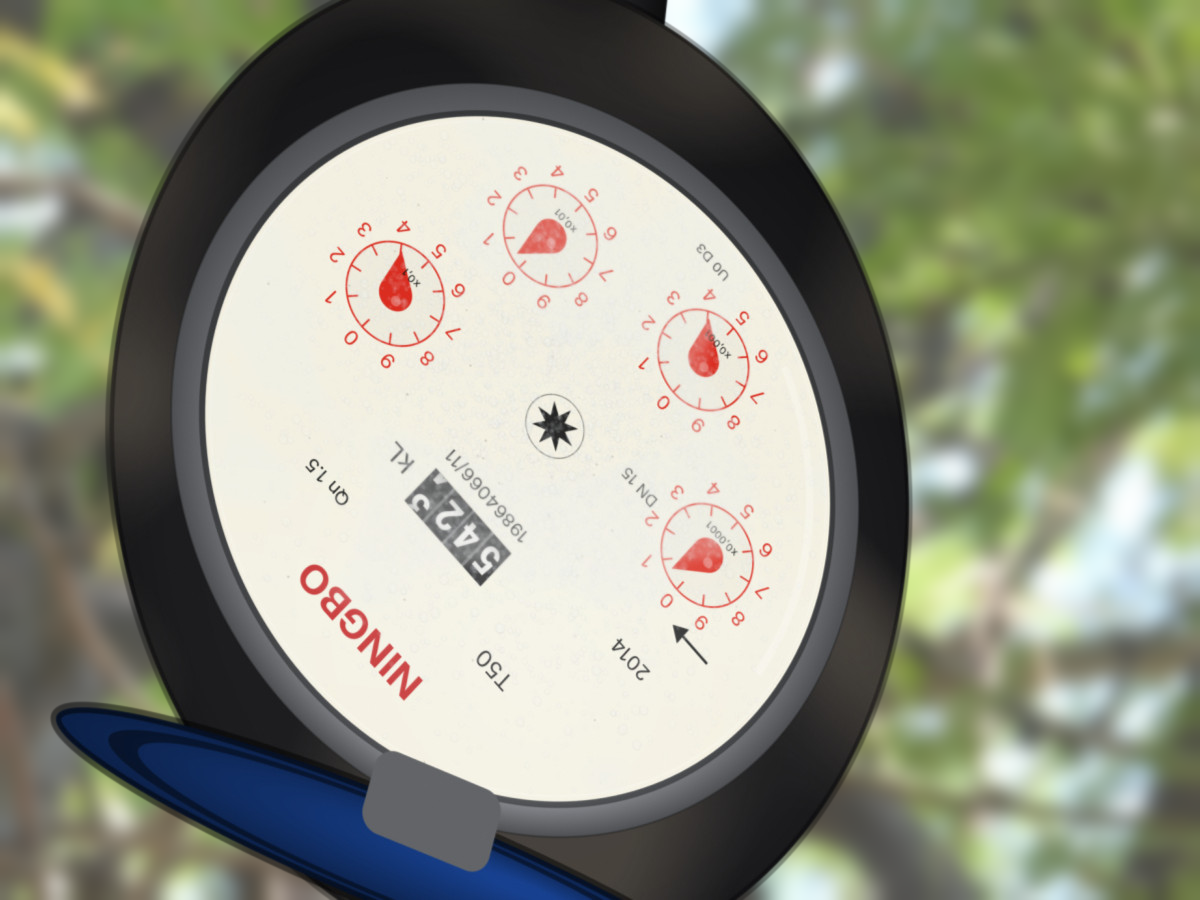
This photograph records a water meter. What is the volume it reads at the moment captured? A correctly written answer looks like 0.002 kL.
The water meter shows 5423.4040 kL
